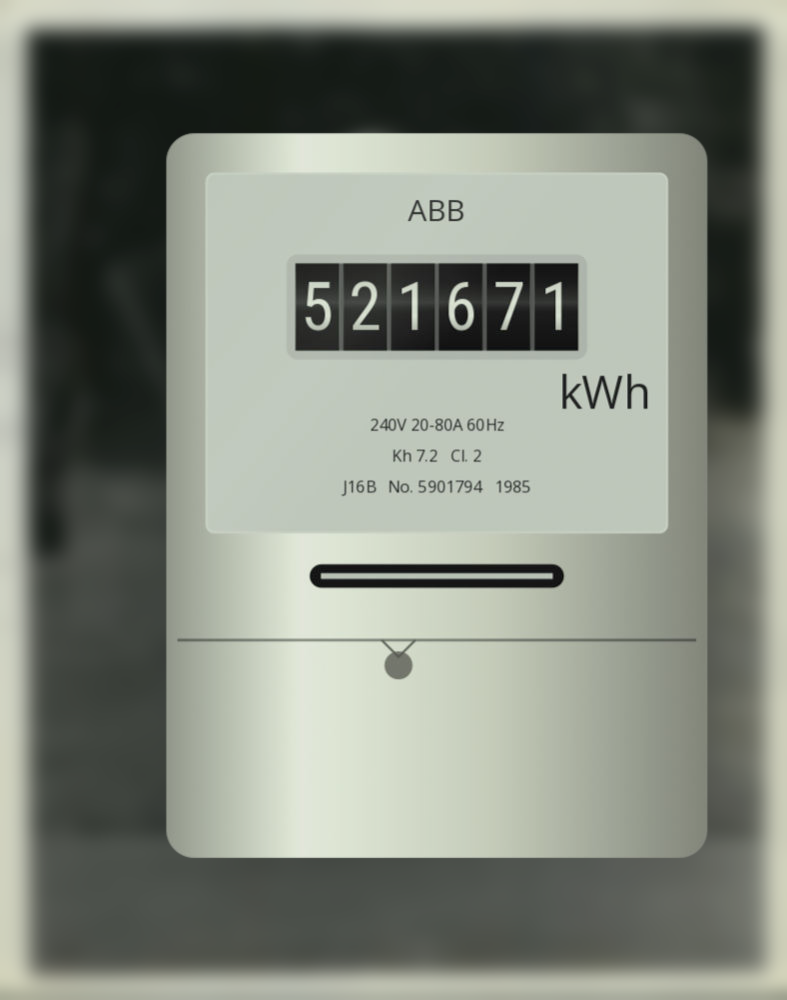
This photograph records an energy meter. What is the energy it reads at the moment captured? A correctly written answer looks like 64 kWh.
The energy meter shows 521671 kWh
